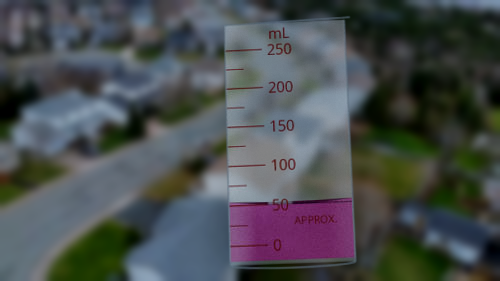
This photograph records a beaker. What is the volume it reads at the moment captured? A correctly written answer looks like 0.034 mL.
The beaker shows 50 mL
